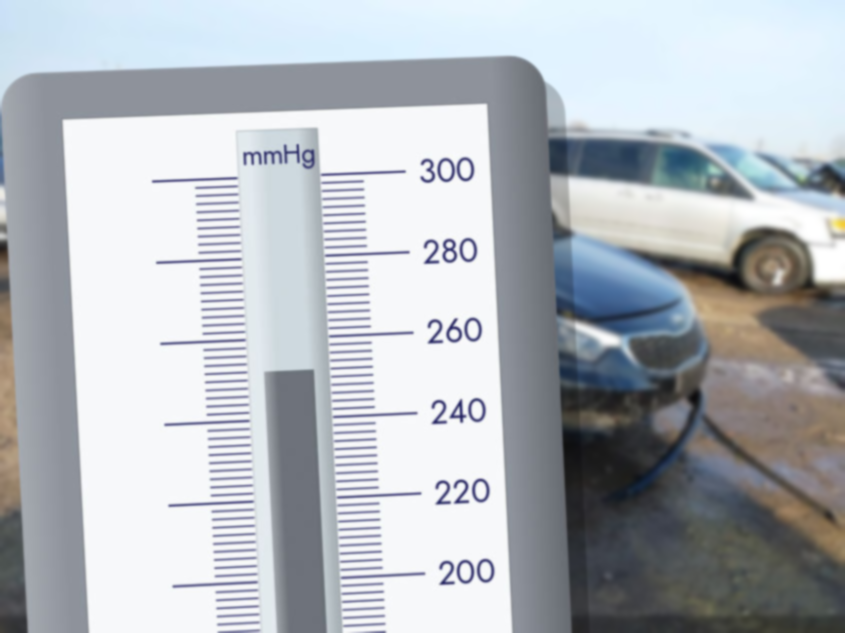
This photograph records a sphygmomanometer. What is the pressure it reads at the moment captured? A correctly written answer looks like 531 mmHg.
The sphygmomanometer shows 252 mmHg
